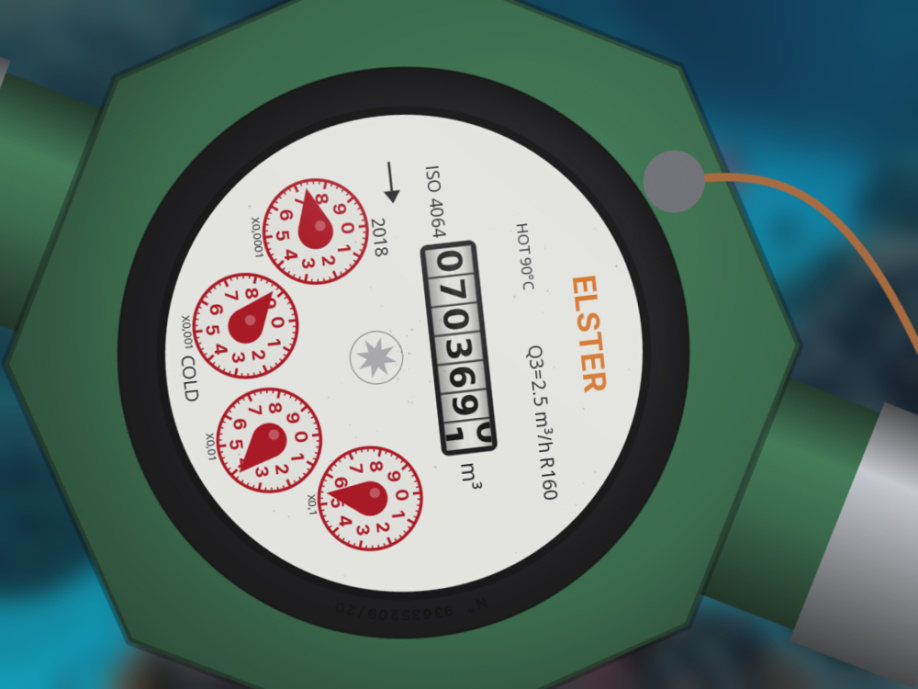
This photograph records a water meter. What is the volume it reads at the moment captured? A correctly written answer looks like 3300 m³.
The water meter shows 703690.5387 m³
